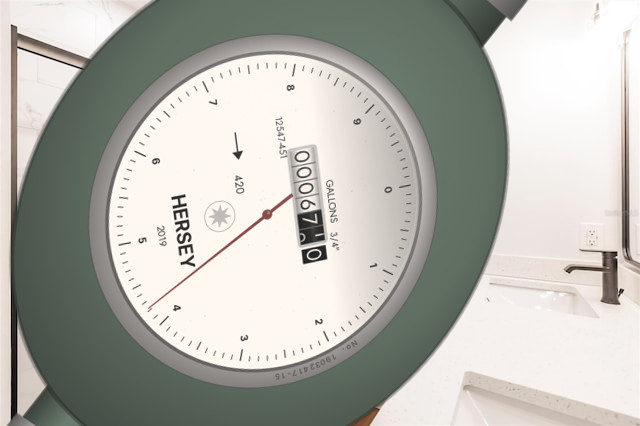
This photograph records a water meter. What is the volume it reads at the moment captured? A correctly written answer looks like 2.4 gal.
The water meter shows 6714.2 gal
